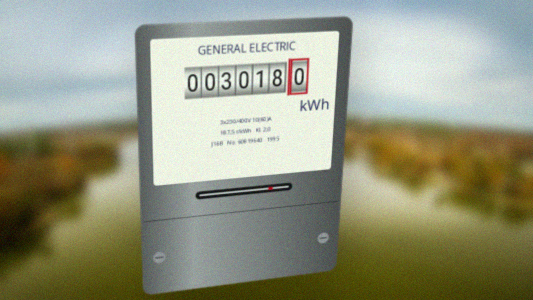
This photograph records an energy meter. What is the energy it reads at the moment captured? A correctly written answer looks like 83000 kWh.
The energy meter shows 3018.0 kWh
